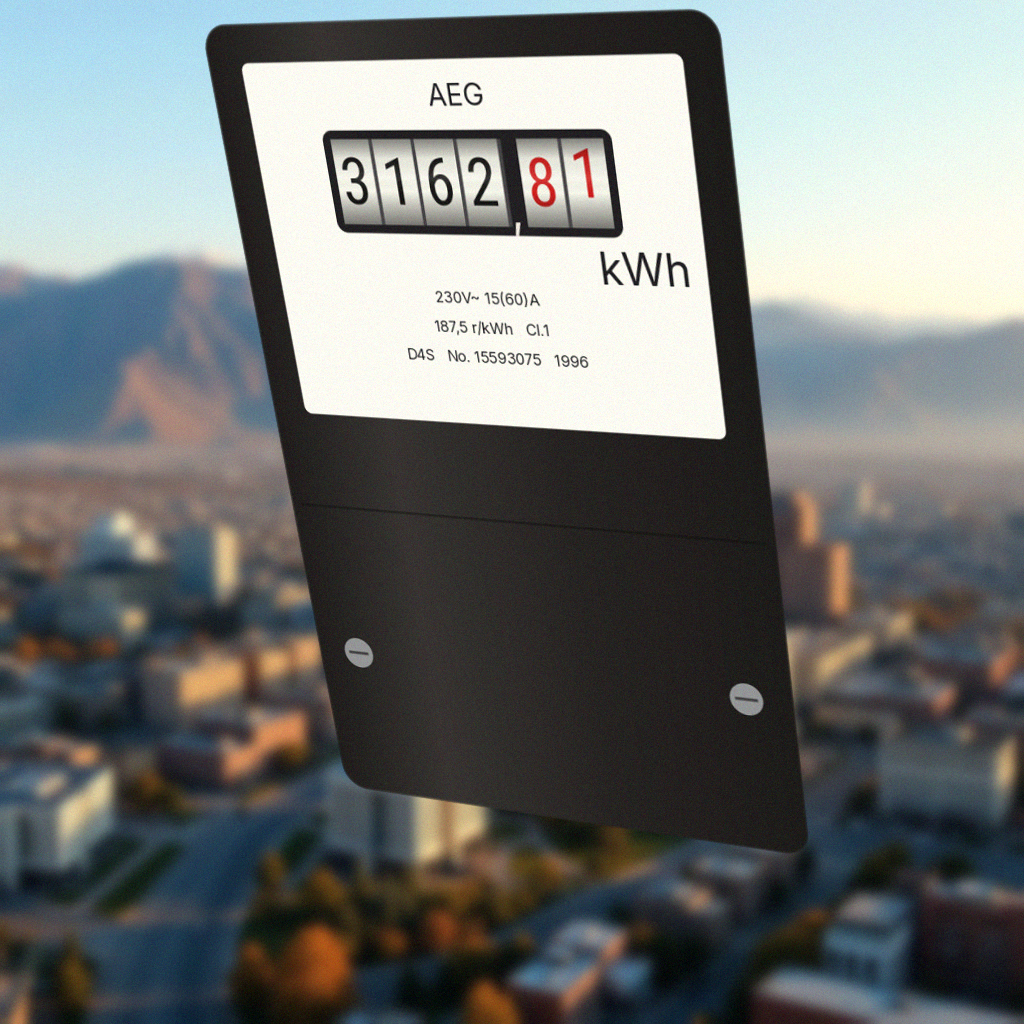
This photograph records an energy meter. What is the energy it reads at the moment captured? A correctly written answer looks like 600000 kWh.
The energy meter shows 3162.81 kWh
